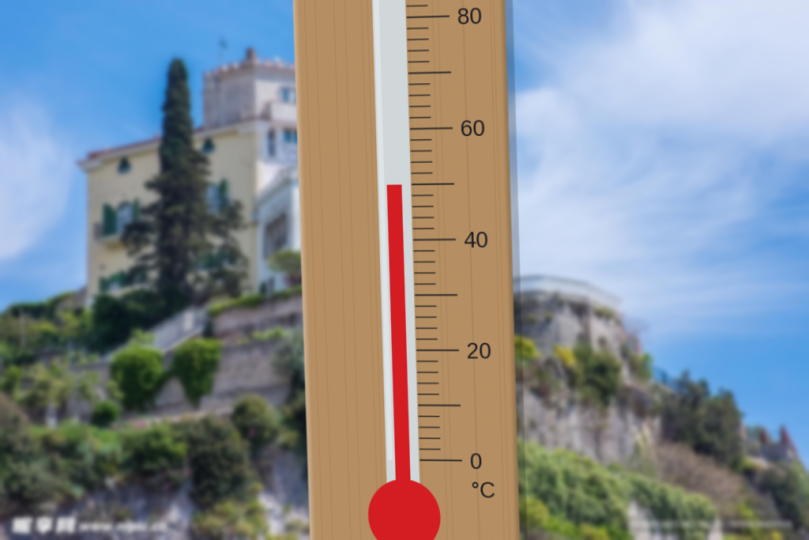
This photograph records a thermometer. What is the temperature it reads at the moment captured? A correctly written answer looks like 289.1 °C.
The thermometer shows 50 °C
